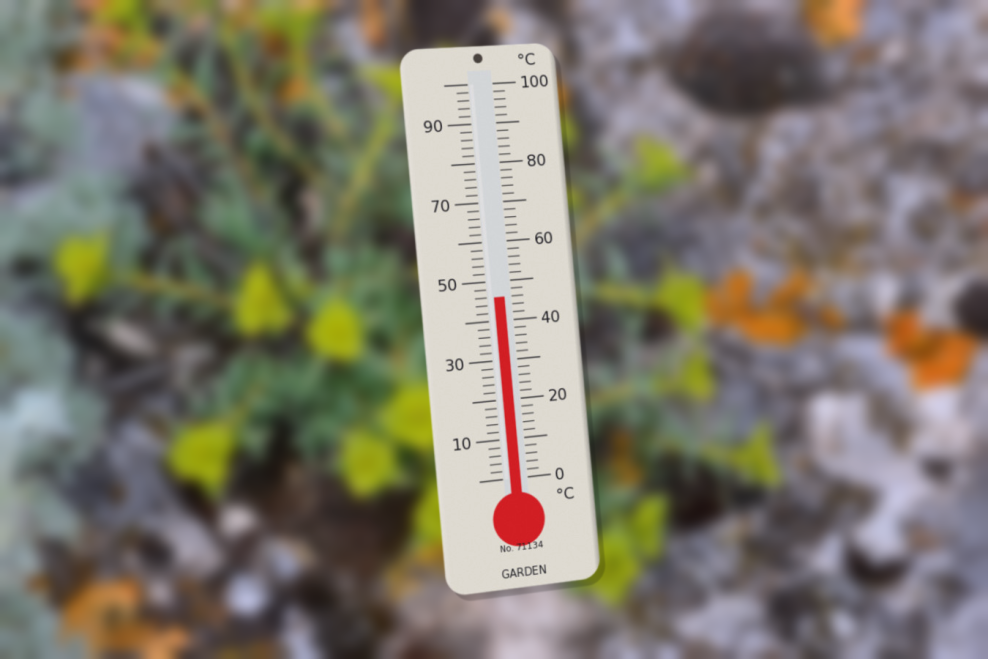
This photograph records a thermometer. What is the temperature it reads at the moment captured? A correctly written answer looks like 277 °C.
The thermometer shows 46 °C
